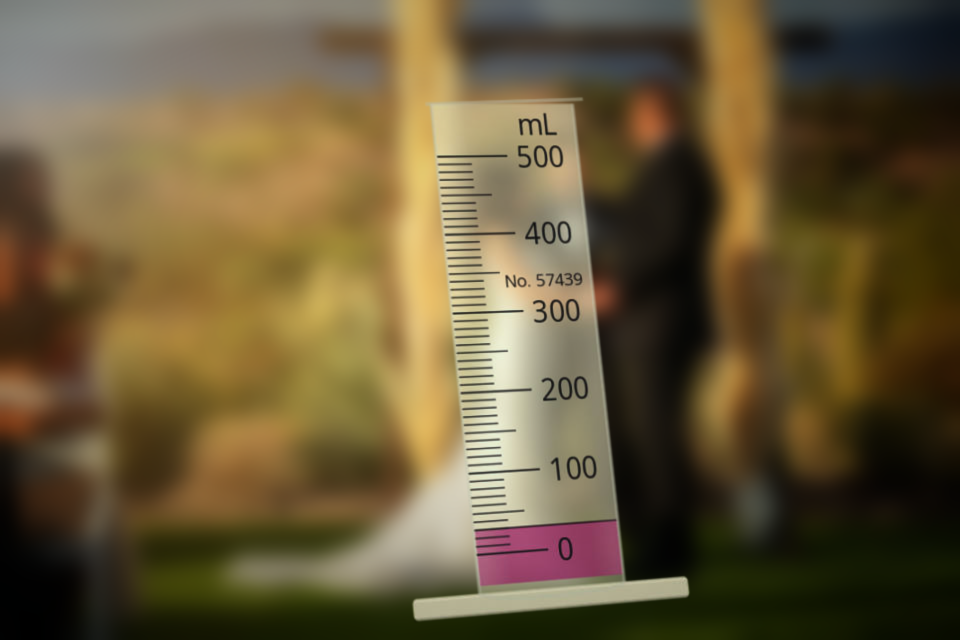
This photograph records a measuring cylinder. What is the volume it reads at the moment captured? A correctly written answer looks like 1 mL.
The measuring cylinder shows 30 mL
